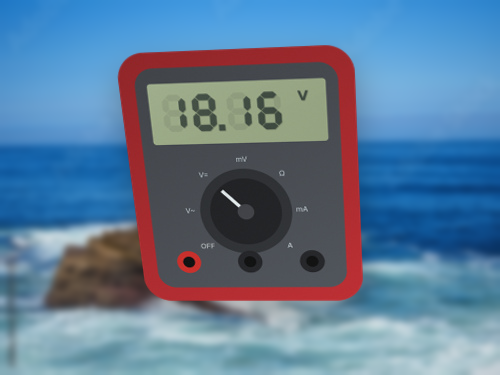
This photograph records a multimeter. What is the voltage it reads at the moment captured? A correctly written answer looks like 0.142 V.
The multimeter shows 18.16 V
